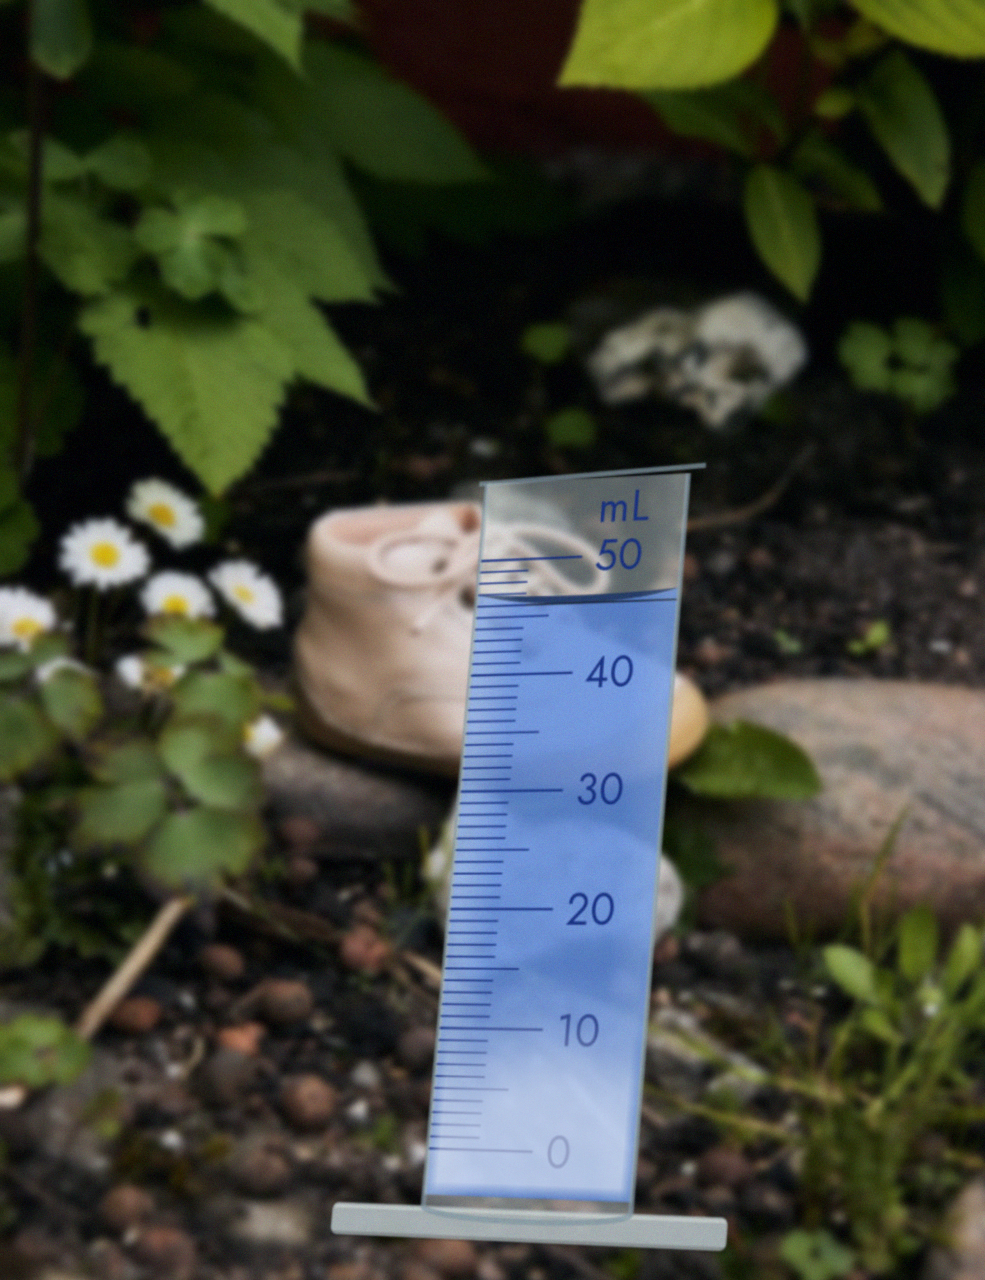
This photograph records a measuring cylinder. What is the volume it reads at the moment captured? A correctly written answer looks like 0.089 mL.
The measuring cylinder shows 46 mL
